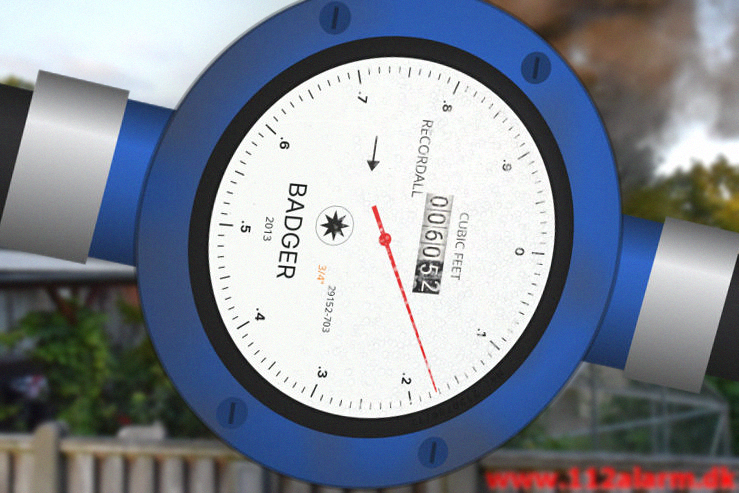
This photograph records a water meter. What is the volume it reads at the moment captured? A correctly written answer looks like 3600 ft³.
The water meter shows 6052.17 ft³
